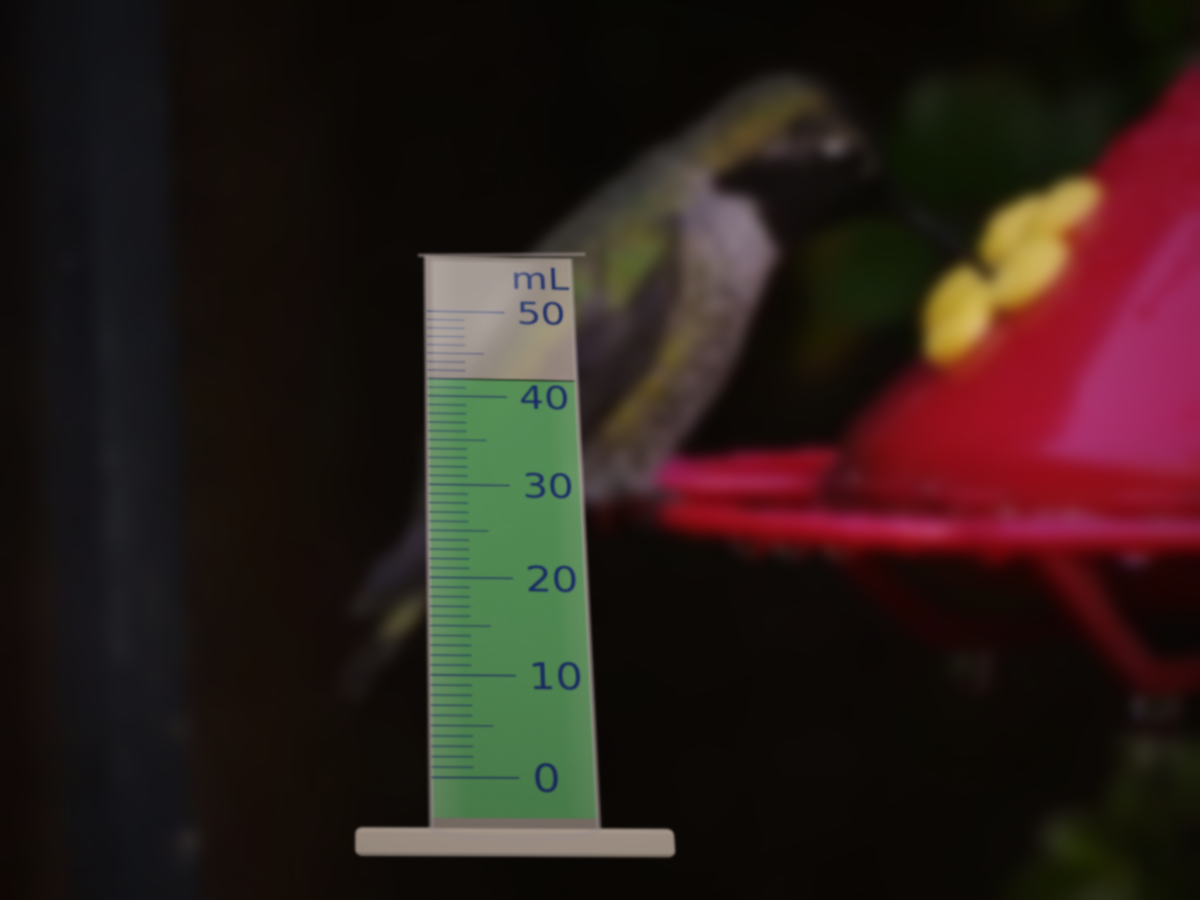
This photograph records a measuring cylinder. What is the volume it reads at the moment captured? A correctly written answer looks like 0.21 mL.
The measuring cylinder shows 42 mL
